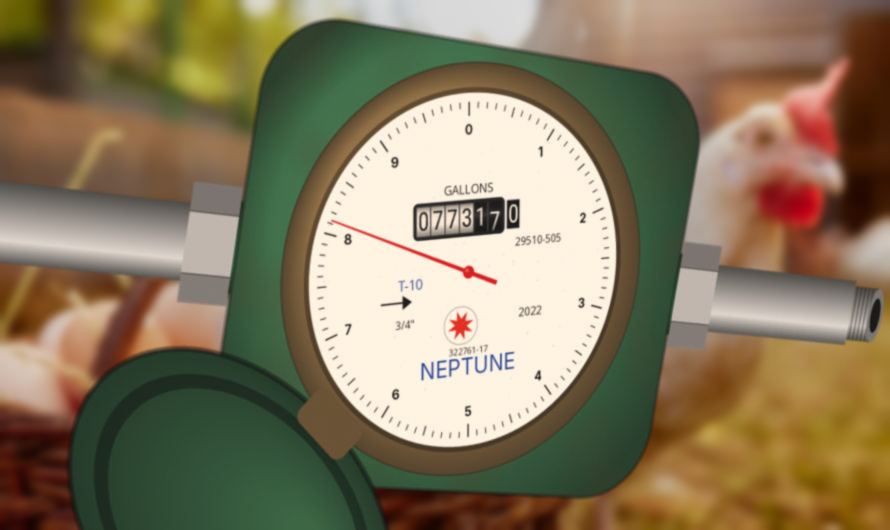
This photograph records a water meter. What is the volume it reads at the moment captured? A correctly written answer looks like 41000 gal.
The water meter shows 773168.1 gal
